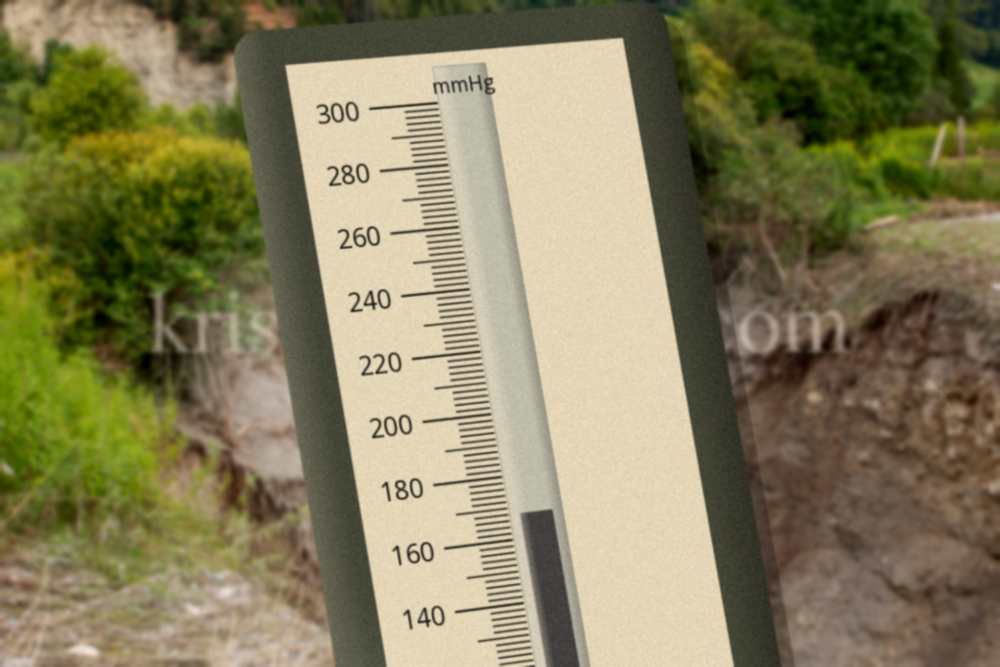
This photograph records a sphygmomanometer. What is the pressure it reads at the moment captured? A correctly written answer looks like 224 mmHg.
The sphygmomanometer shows 168 mmHg
